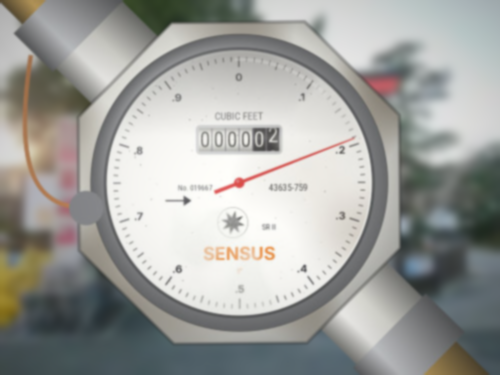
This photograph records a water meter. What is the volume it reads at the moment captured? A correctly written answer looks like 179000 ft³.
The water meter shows 2.19 ft³
